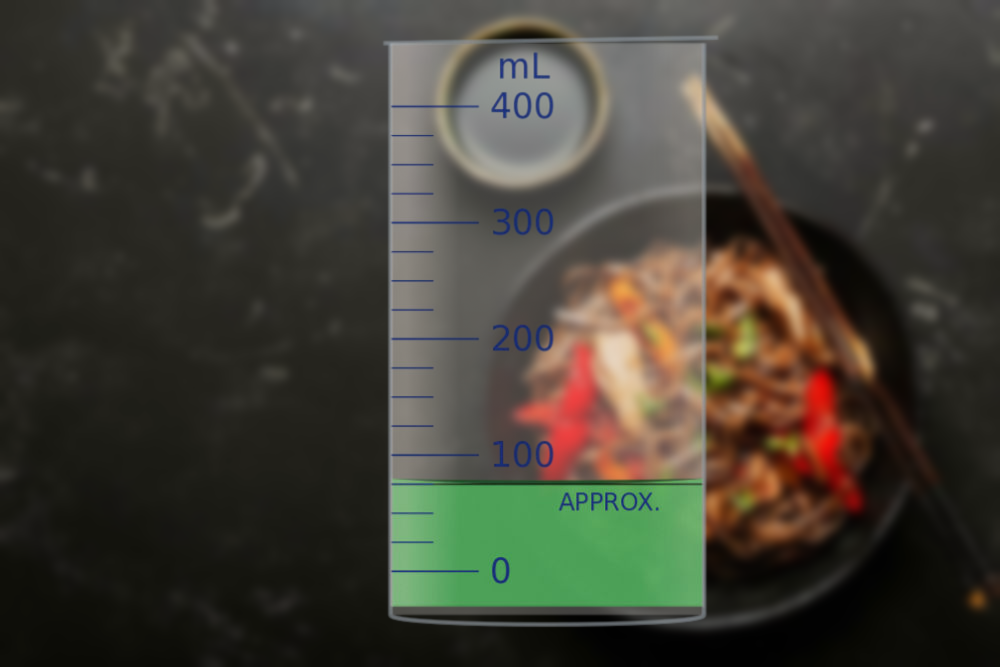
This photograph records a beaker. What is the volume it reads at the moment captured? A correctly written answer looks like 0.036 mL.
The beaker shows 75 mL
